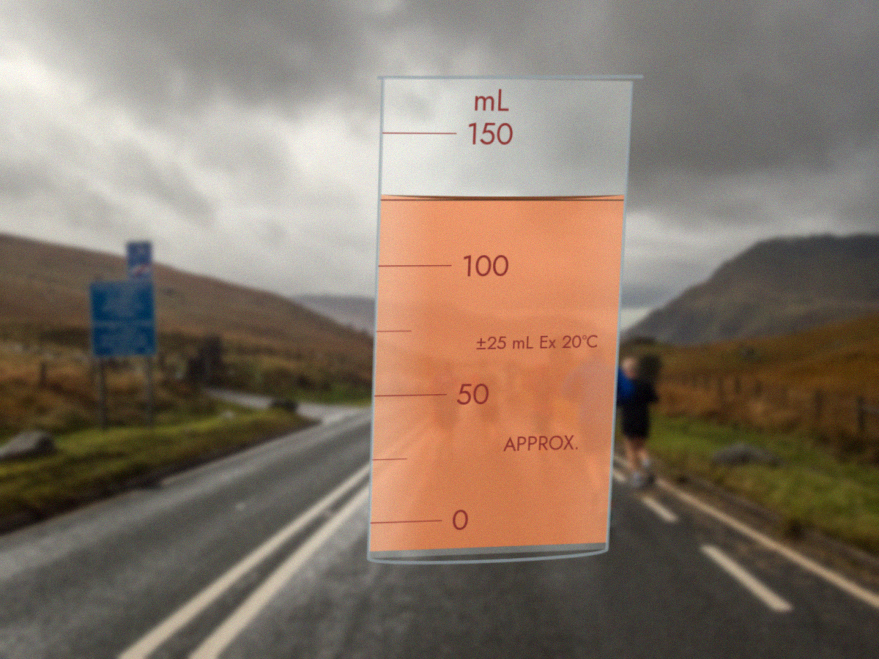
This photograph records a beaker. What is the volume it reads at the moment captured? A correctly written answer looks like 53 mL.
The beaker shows 125 mL
